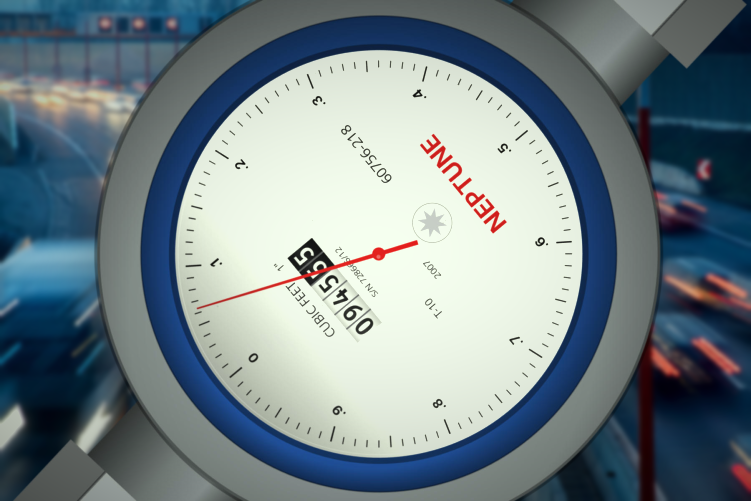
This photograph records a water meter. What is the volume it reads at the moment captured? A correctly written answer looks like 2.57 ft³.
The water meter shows 94555.06 ft³
